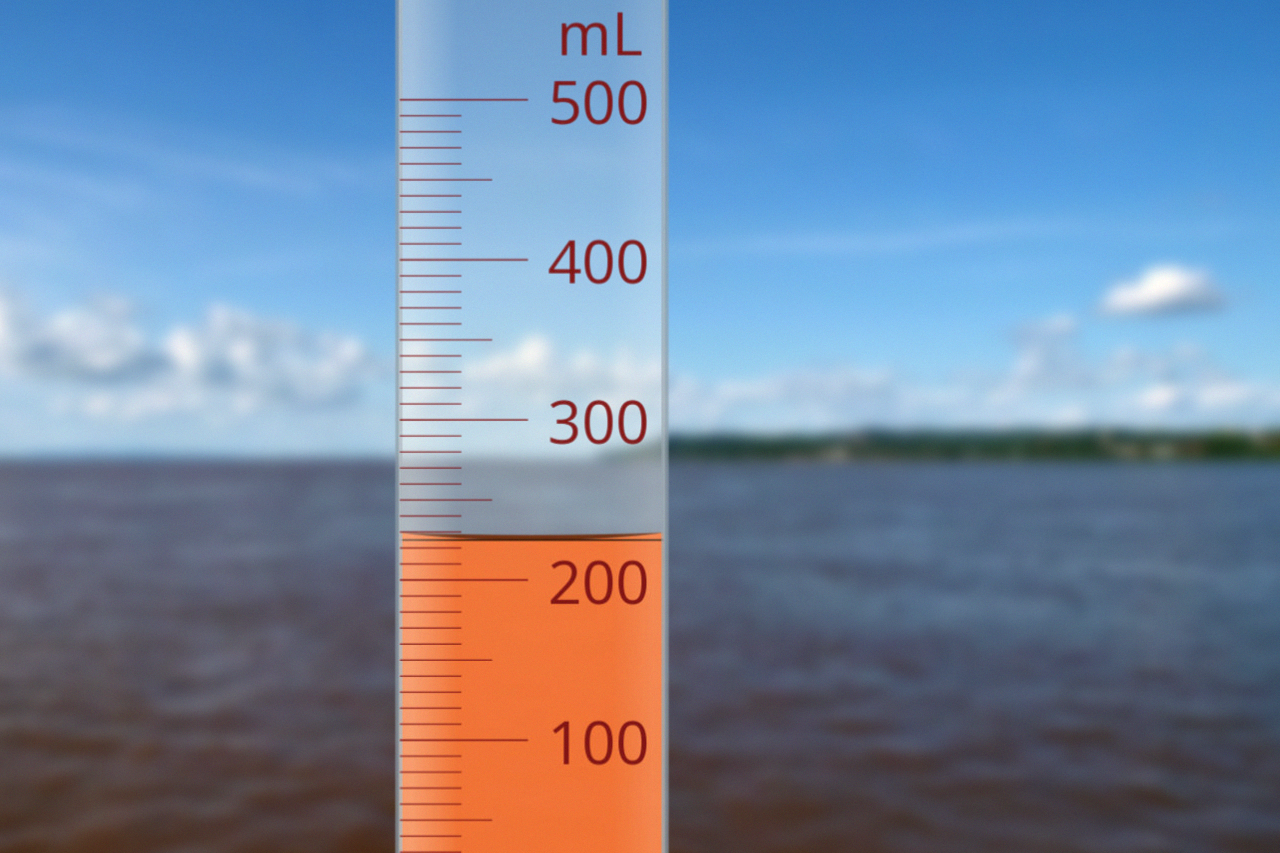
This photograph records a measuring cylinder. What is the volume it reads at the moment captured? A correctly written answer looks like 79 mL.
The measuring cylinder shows 225 mL
